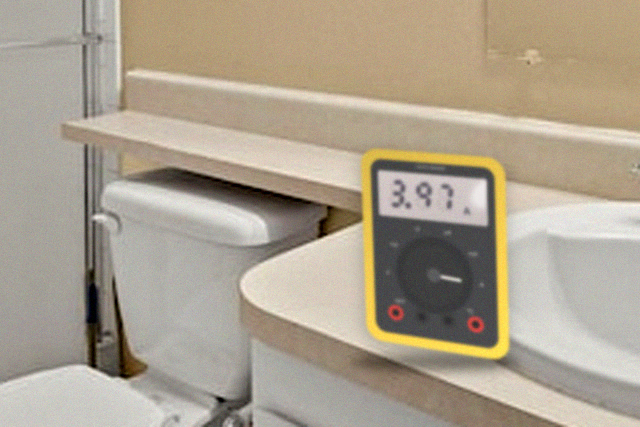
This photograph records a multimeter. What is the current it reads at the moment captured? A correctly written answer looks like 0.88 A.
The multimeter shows 3.97 A
